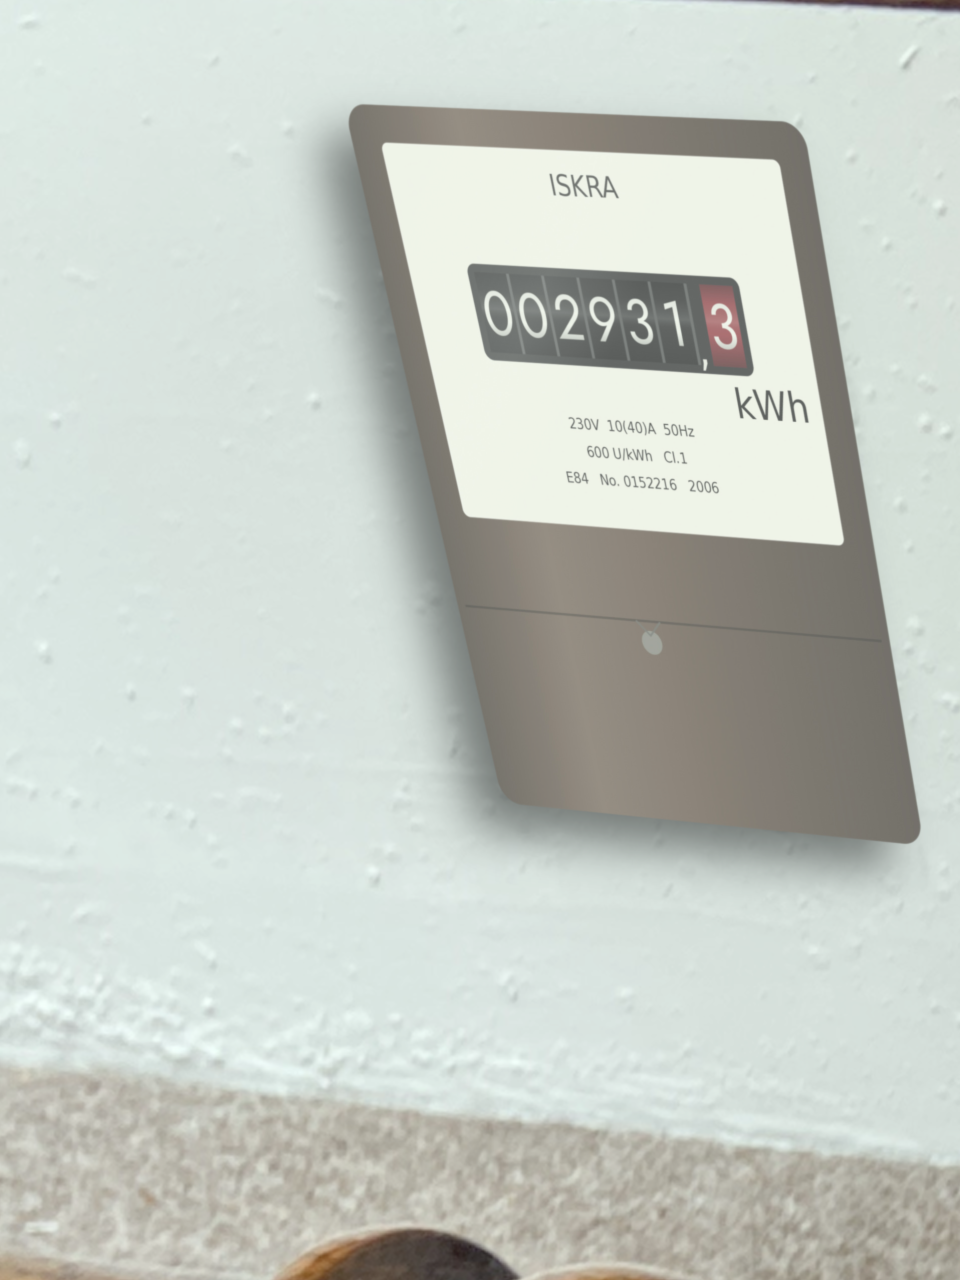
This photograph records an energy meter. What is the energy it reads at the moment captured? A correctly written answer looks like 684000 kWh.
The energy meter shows 2931.3 kWh
